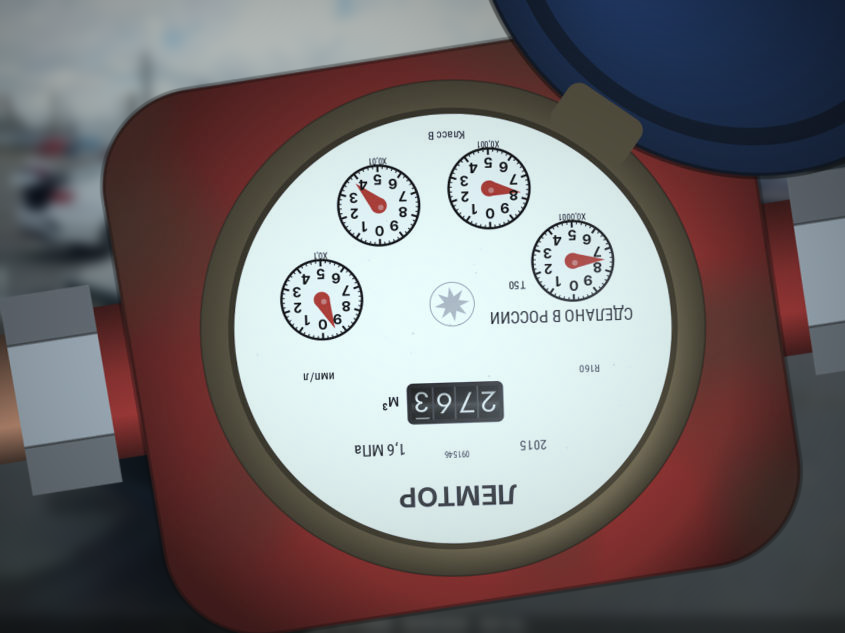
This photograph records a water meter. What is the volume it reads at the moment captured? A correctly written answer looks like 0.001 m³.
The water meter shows 2762.9377 m³
